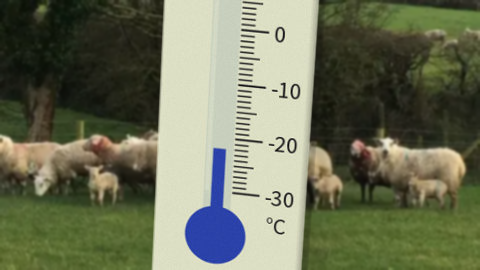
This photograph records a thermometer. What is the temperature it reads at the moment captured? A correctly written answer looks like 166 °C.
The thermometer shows -22 °C
